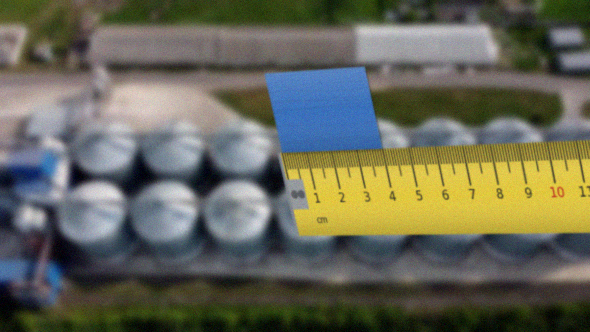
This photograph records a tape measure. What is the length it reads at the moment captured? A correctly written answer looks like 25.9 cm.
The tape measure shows 4 cm
